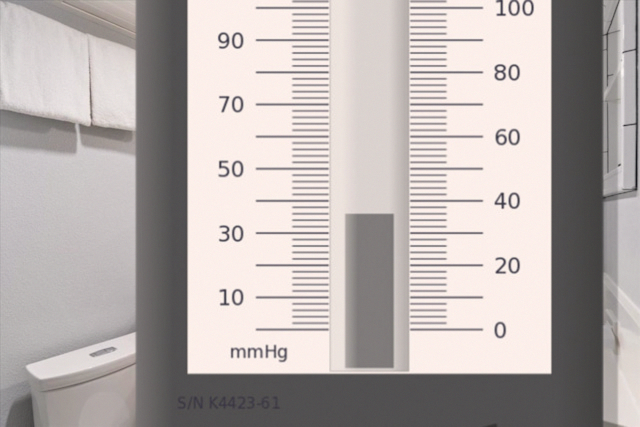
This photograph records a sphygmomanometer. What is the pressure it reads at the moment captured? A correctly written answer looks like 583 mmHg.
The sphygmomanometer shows 36 mmHg
